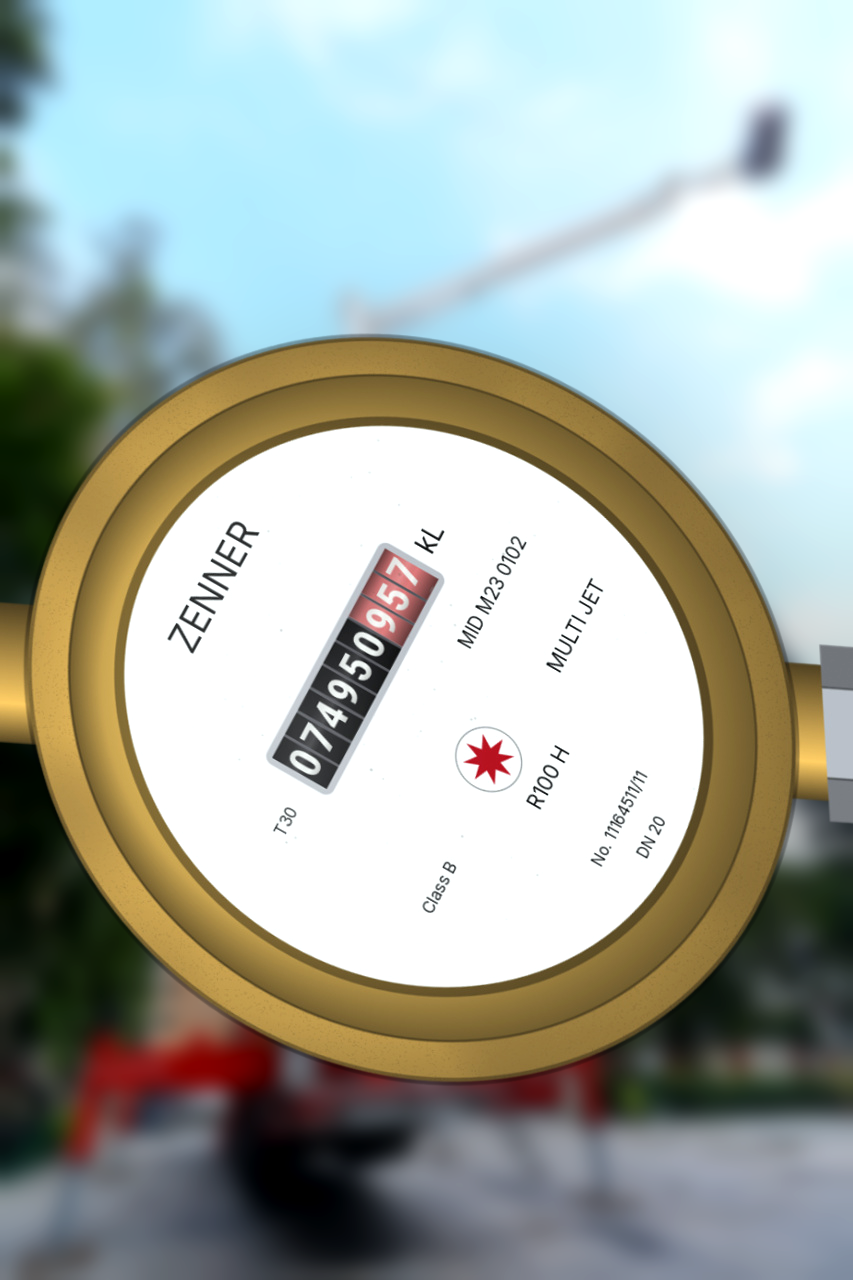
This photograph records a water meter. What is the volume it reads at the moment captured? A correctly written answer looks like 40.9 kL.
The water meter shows 74950.957 kL
